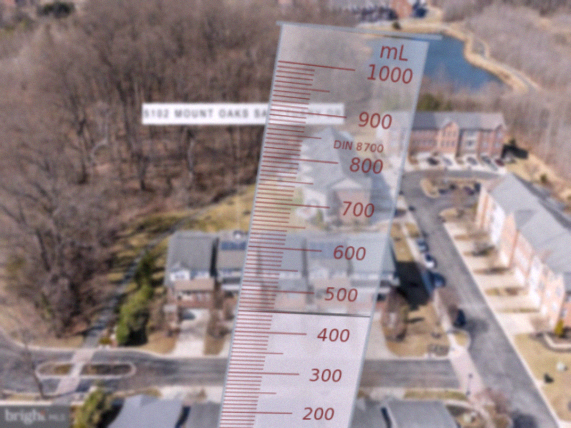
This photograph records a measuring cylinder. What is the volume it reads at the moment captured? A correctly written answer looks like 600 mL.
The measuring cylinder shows 450 mL
